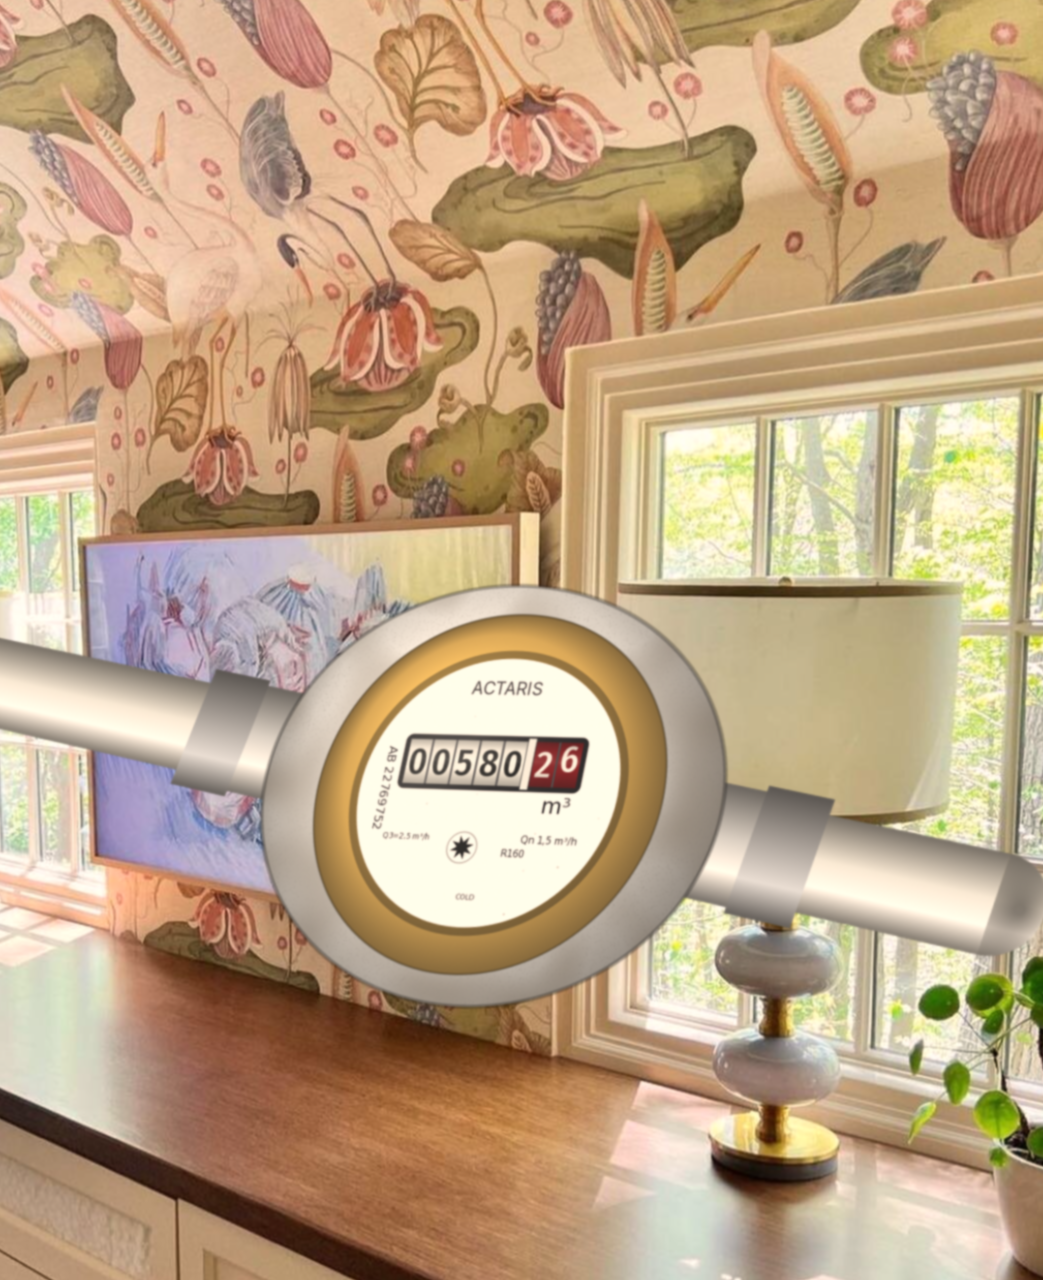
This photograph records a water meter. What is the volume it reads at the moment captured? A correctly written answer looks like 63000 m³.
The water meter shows 580.26 m³
